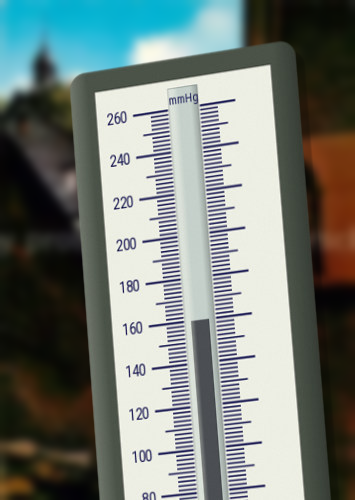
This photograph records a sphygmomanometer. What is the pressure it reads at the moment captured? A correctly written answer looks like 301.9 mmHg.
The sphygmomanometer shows 160 mmHg
